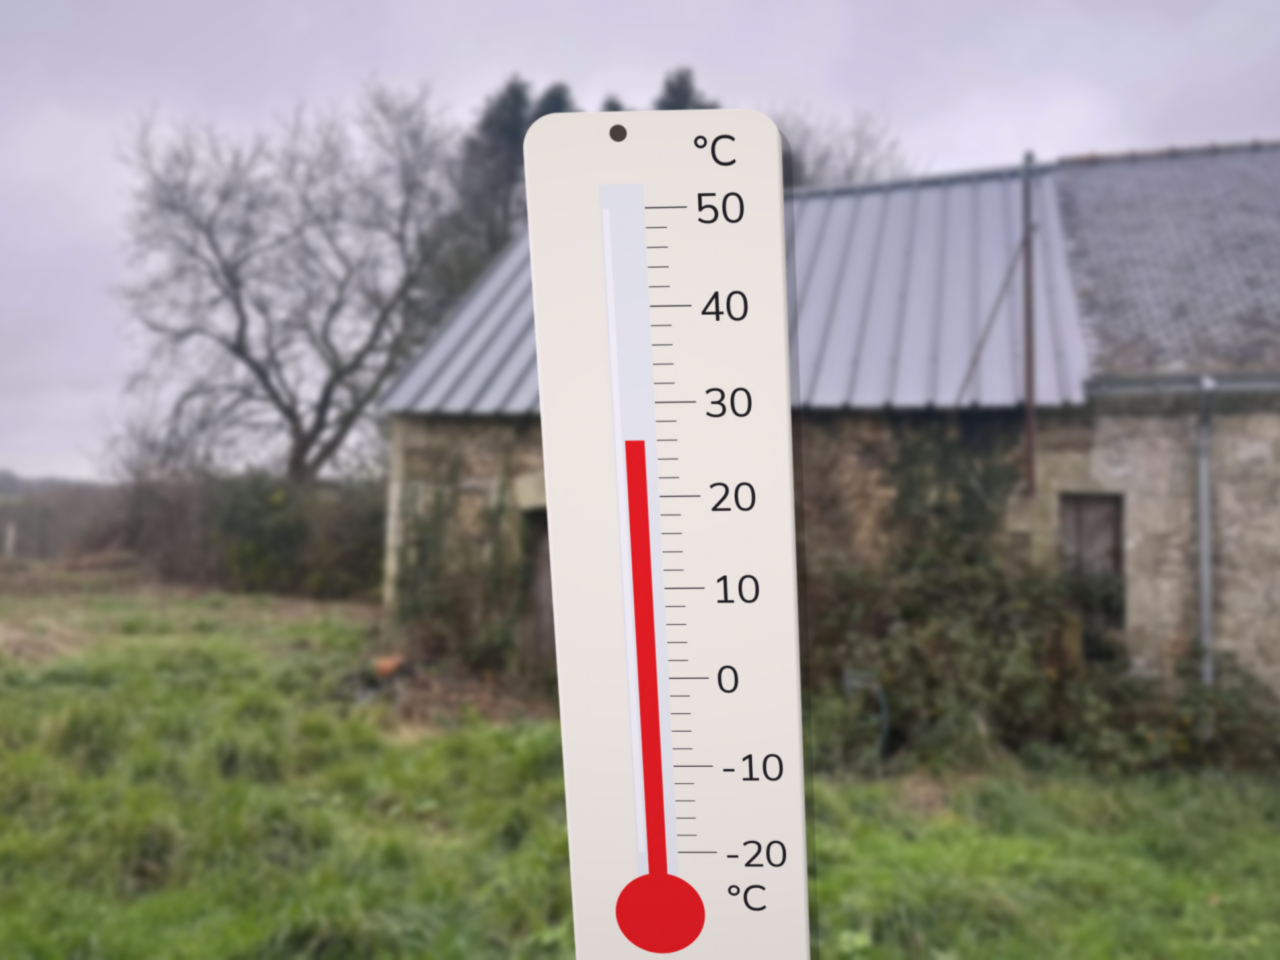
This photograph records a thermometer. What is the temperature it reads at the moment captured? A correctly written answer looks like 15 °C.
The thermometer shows 26 °C
